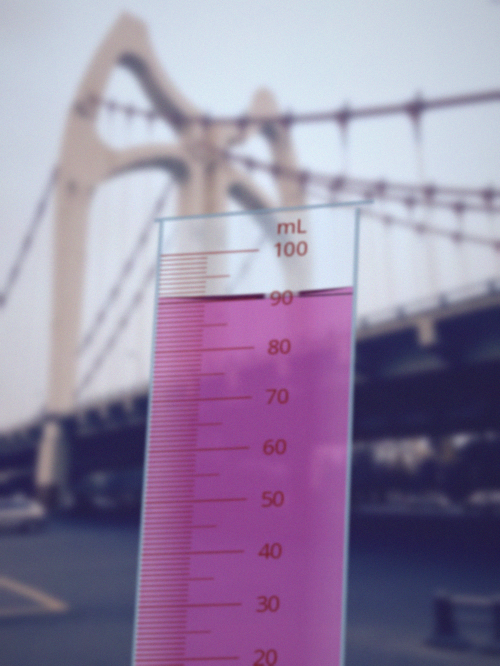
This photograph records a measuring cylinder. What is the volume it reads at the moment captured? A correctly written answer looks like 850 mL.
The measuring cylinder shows 90 mL
